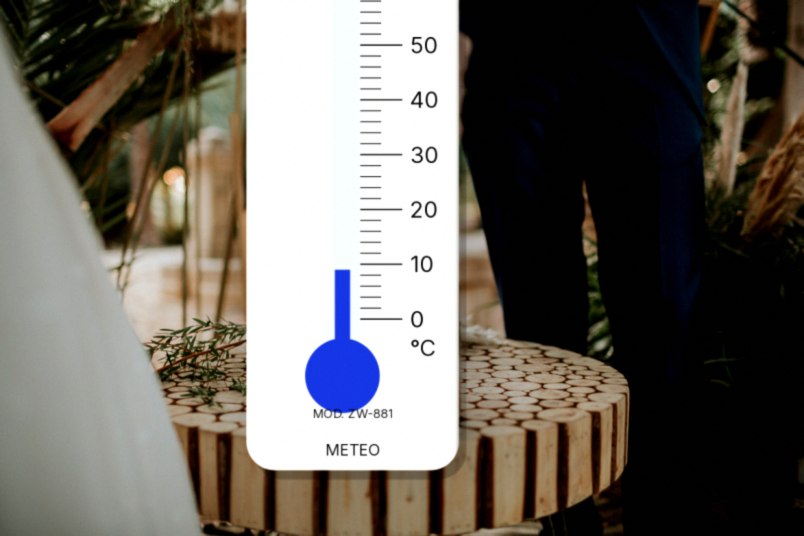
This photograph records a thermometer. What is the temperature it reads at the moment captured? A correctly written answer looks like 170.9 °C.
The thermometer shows 9 °C
